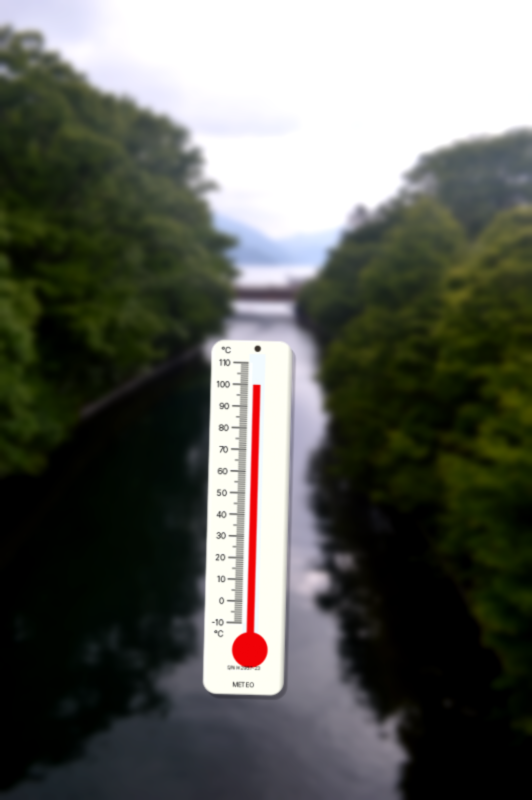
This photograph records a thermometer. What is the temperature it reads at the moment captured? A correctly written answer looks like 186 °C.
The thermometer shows 100 °C
